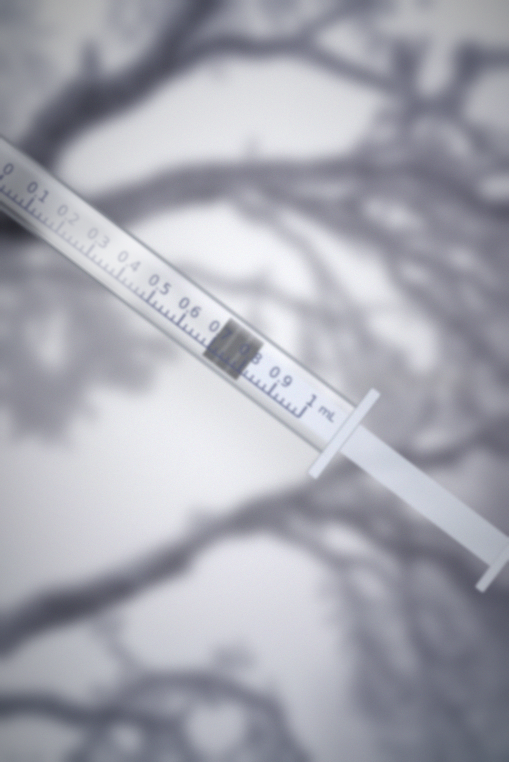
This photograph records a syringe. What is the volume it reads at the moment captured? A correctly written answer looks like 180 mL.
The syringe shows 0.7 mL
